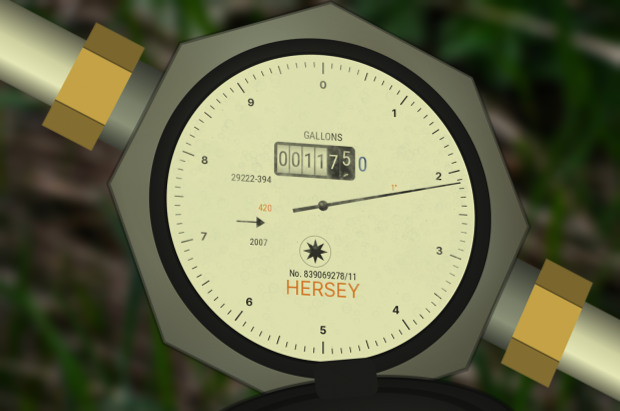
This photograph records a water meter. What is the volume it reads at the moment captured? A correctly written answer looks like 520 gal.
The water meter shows 11752.1 gal
